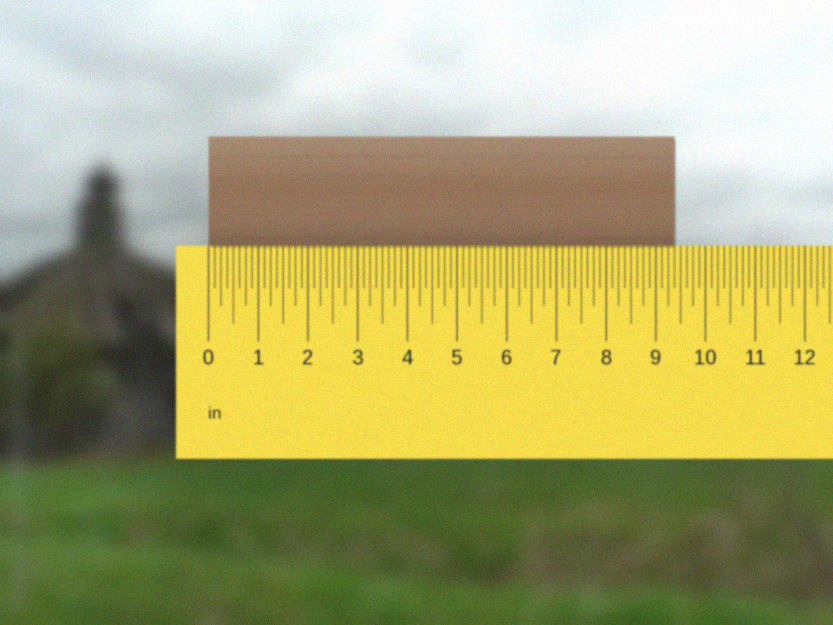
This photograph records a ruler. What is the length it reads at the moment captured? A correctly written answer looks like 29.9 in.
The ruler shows 9.375 in
